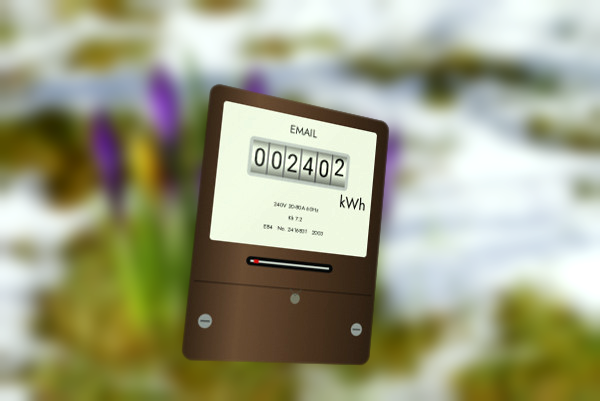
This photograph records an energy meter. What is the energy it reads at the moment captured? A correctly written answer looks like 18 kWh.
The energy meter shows 2402 kWh
